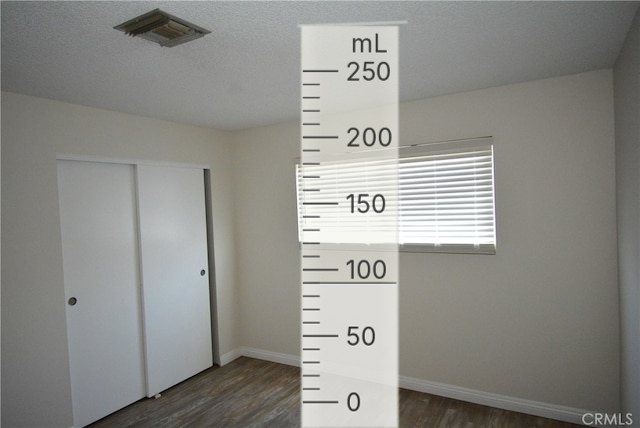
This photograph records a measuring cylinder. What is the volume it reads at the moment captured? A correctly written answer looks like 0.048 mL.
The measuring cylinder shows 90 mL
